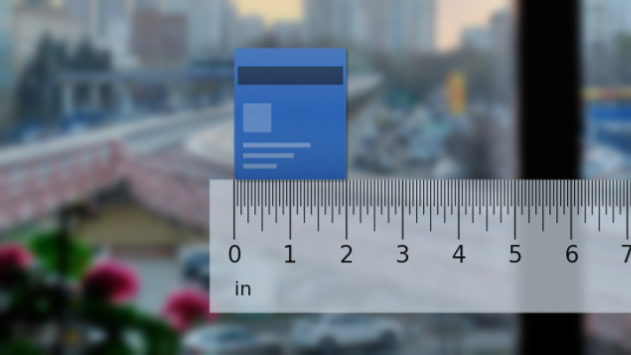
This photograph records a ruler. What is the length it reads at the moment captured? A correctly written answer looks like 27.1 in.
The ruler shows 2 in
